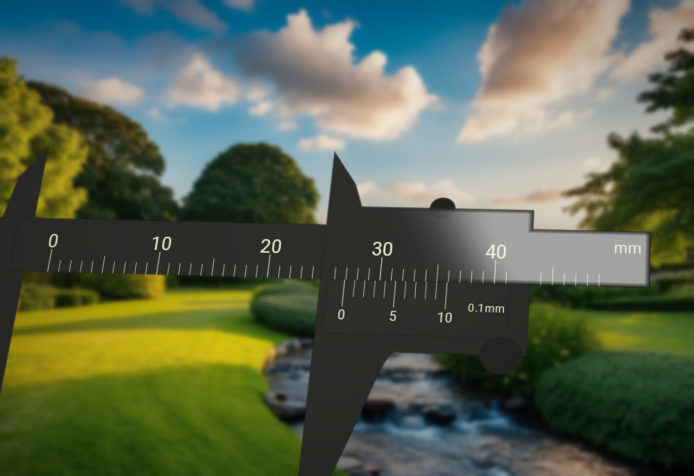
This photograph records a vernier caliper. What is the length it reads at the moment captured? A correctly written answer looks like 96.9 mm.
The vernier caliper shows 26.9 mm
